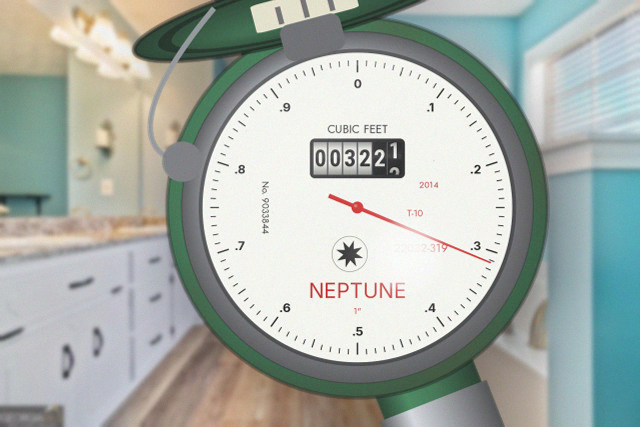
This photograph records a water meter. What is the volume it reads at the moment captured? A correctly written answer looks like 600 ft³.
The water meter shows 3221.31 ft³
